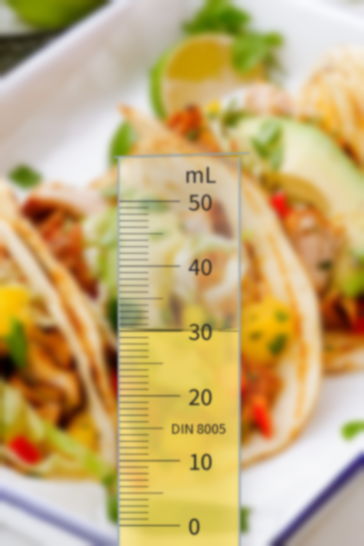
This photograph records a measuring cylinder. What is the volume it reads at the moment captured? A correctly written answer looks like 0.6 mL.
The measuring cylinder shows 30 mL
